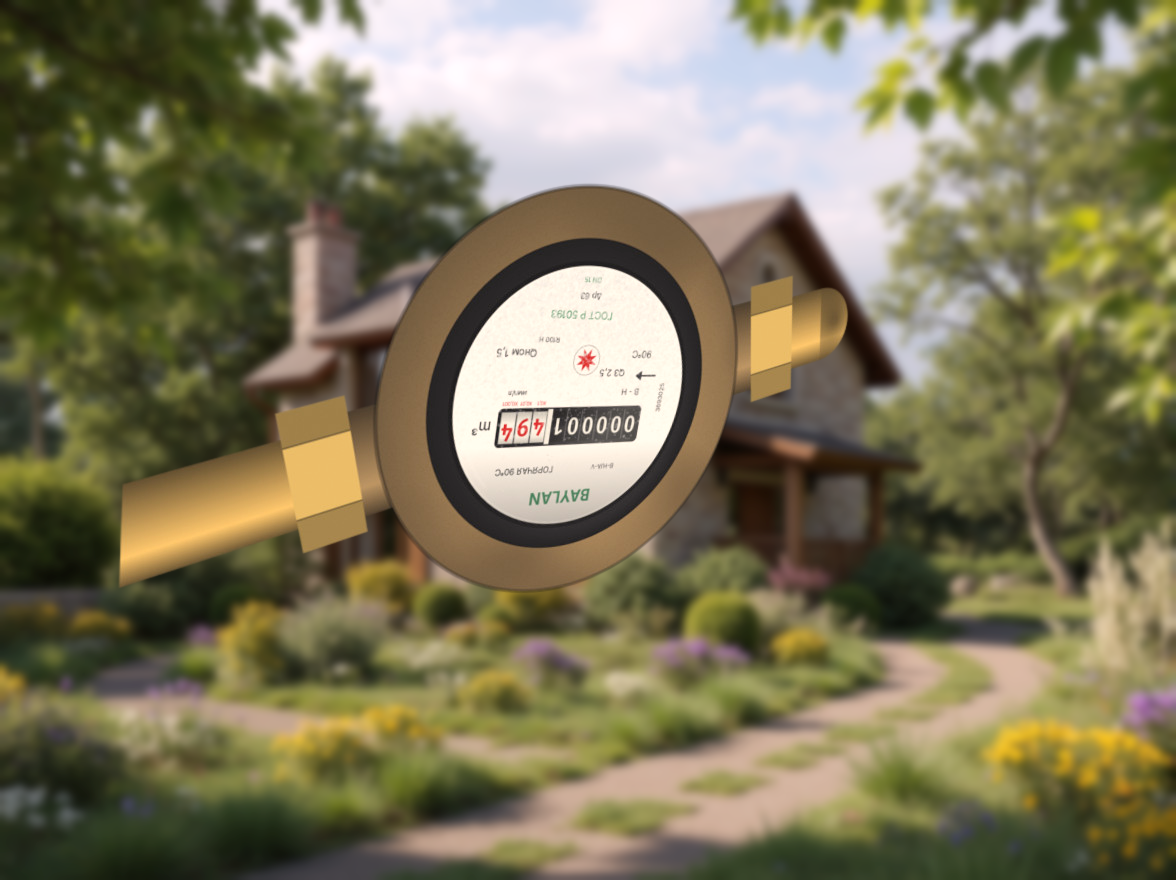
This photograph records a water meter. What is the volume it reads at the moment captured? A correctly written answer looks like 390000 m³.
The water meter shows 1.494 m³
